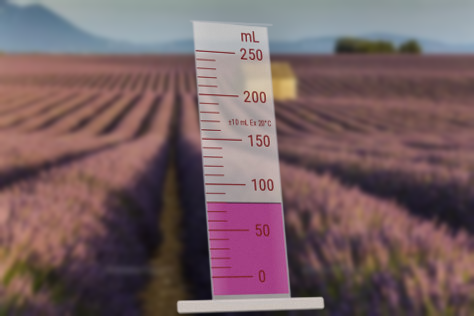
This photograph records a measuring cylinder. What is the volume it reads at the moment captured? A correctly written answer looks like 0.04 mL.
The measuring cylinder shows 80 mL
